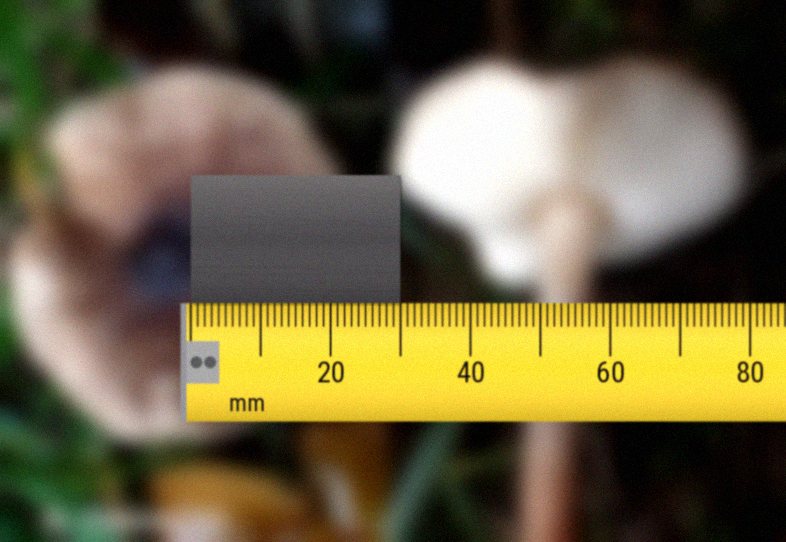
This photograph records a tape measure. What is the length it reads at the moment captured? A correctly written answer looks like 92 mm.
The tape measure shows 30 mm
